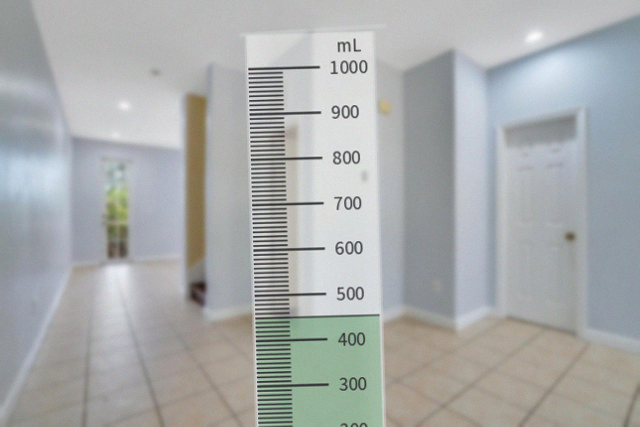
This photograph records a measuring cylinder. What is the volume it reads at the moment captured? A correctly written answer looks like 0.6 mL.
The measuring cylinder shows 450 mL
